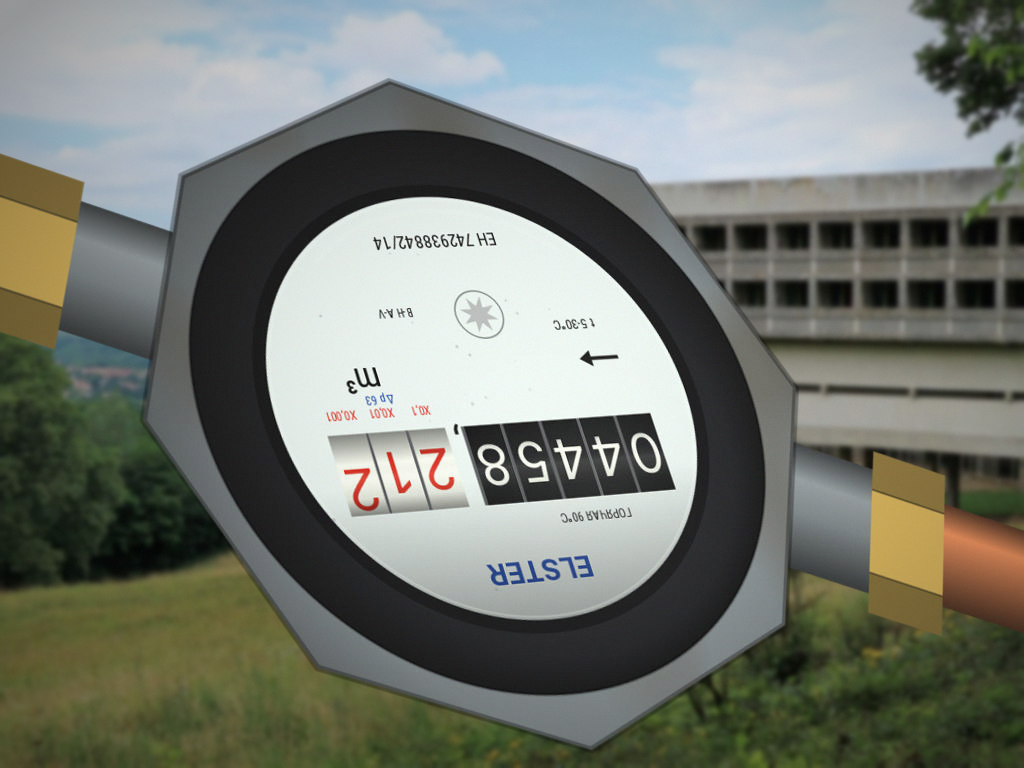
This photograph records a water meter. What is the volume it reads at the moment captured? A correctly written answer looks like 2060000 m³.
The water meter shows 4458.212 m³
